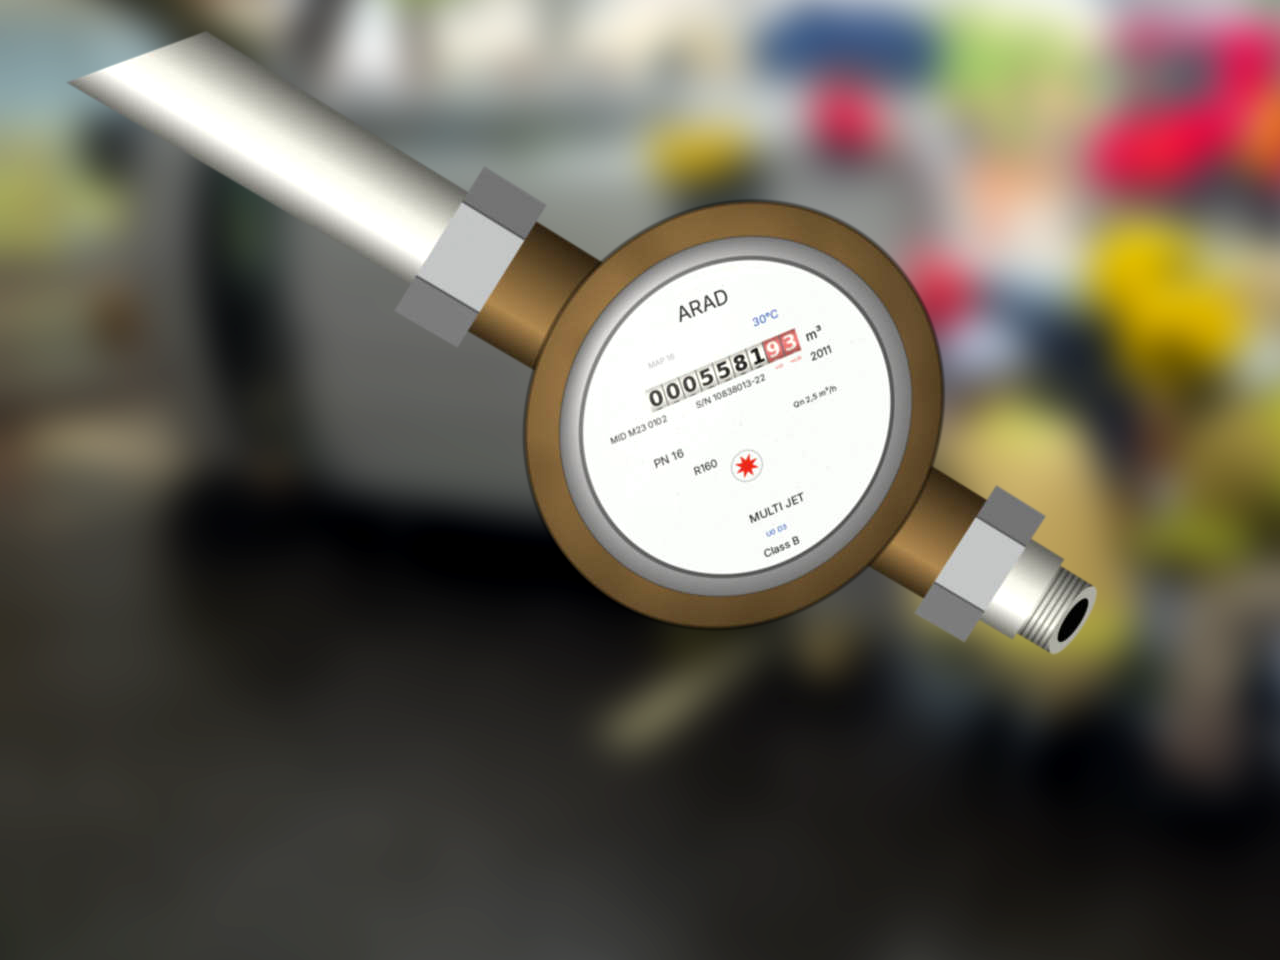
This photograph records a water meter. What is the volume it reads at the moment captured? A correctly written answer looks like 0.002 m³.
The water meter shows 5581.93 m³
